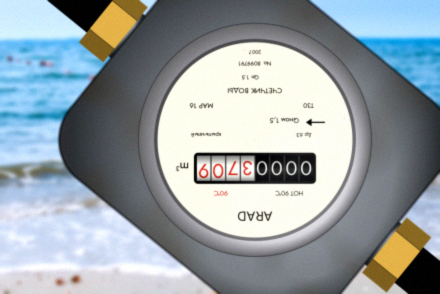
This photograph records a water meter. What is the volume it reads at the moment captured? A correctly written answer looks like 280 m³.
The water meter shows 0.3709 m³
